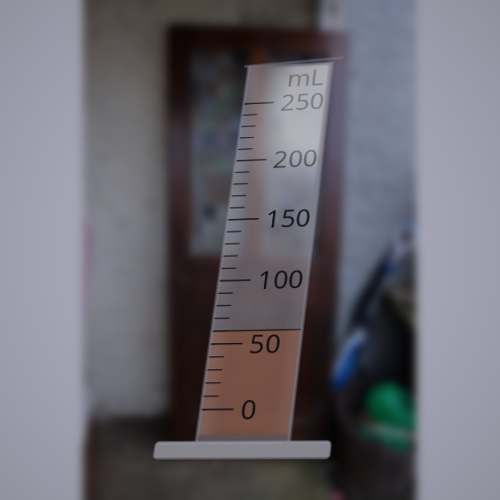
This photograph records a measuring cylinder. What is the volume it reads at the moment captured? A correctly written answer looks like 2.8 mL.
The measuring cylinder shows 60 mL
